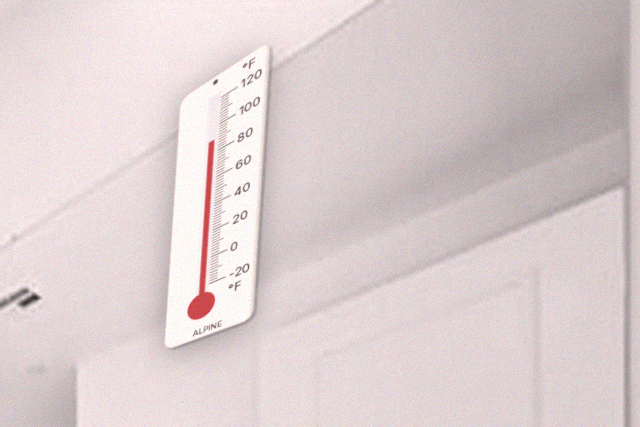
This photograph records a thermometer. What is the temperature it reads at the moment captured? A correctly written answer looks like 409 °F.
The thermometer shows 90 °F
